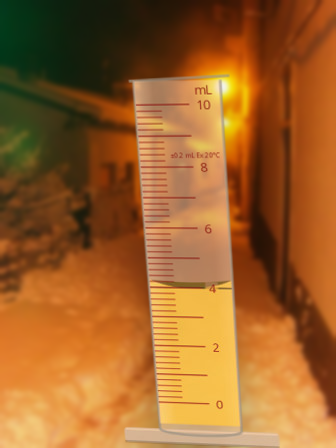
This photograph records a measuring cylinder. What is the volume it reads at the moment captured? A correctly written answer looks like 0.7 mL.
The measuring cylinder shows 4 mL
